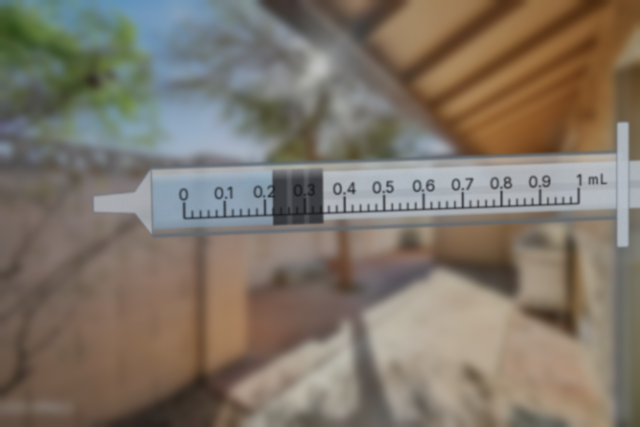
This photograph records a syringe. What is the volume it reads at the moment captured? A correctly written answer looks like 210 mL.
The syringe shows 0.22 mL
